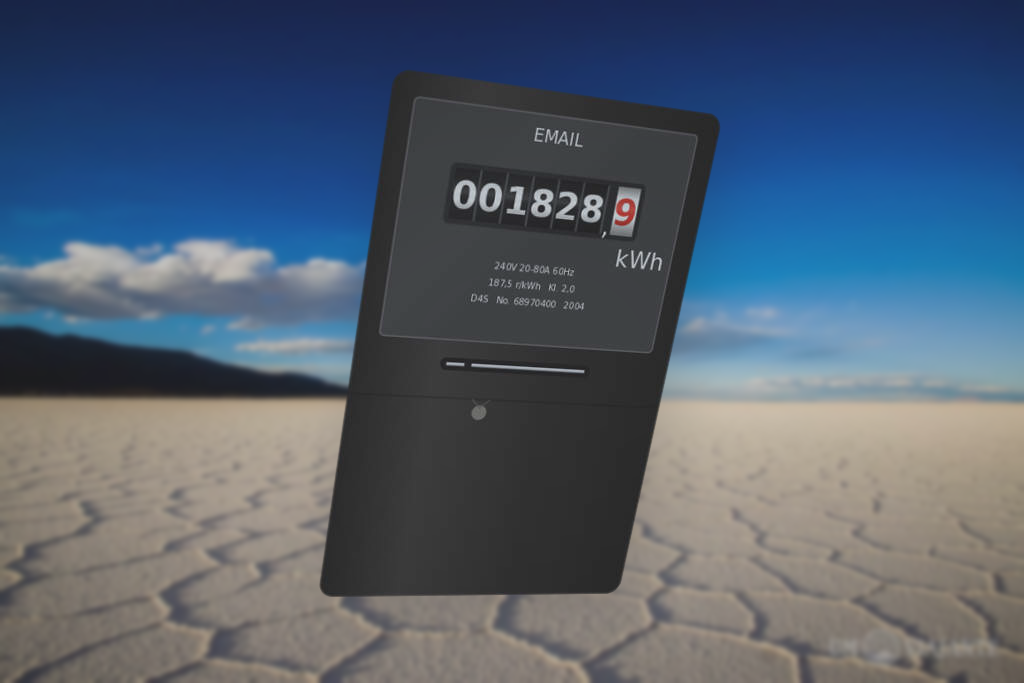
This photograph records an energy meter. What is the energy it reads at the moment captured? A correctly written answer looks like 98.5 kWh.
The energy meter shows 1828.9 kWh
